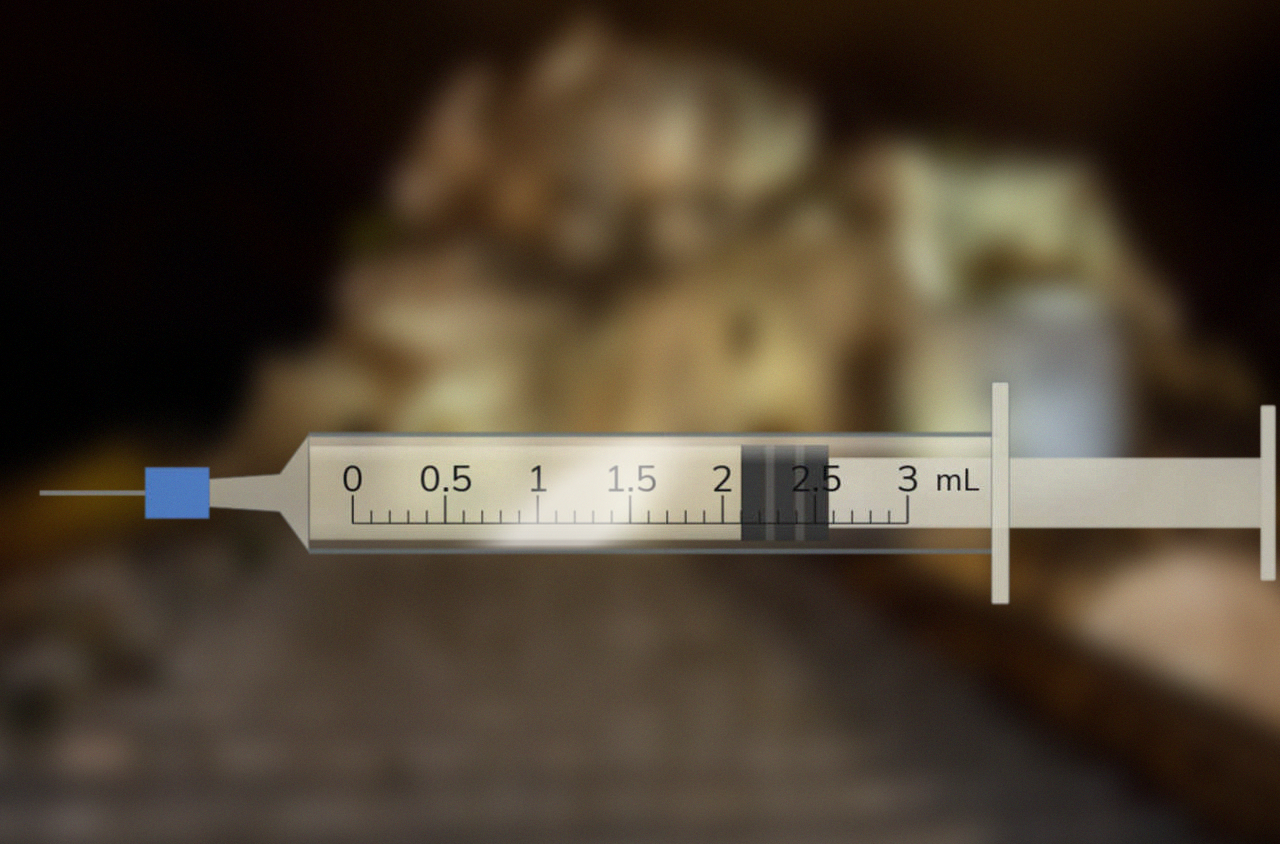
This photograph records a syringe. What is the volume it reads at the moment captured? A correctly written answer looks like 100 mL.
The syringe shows 2.1 mL
